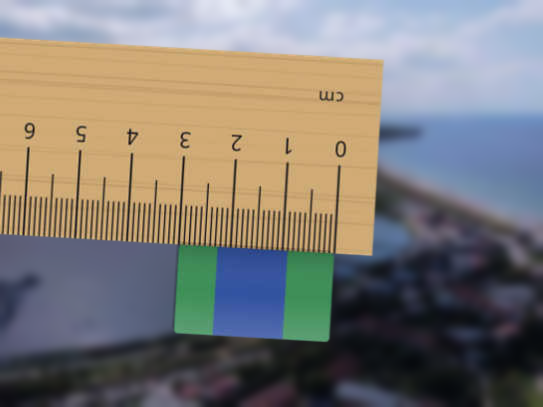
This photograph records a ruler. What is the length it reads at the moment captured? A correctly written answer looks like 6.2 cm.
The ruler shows 3 cm
